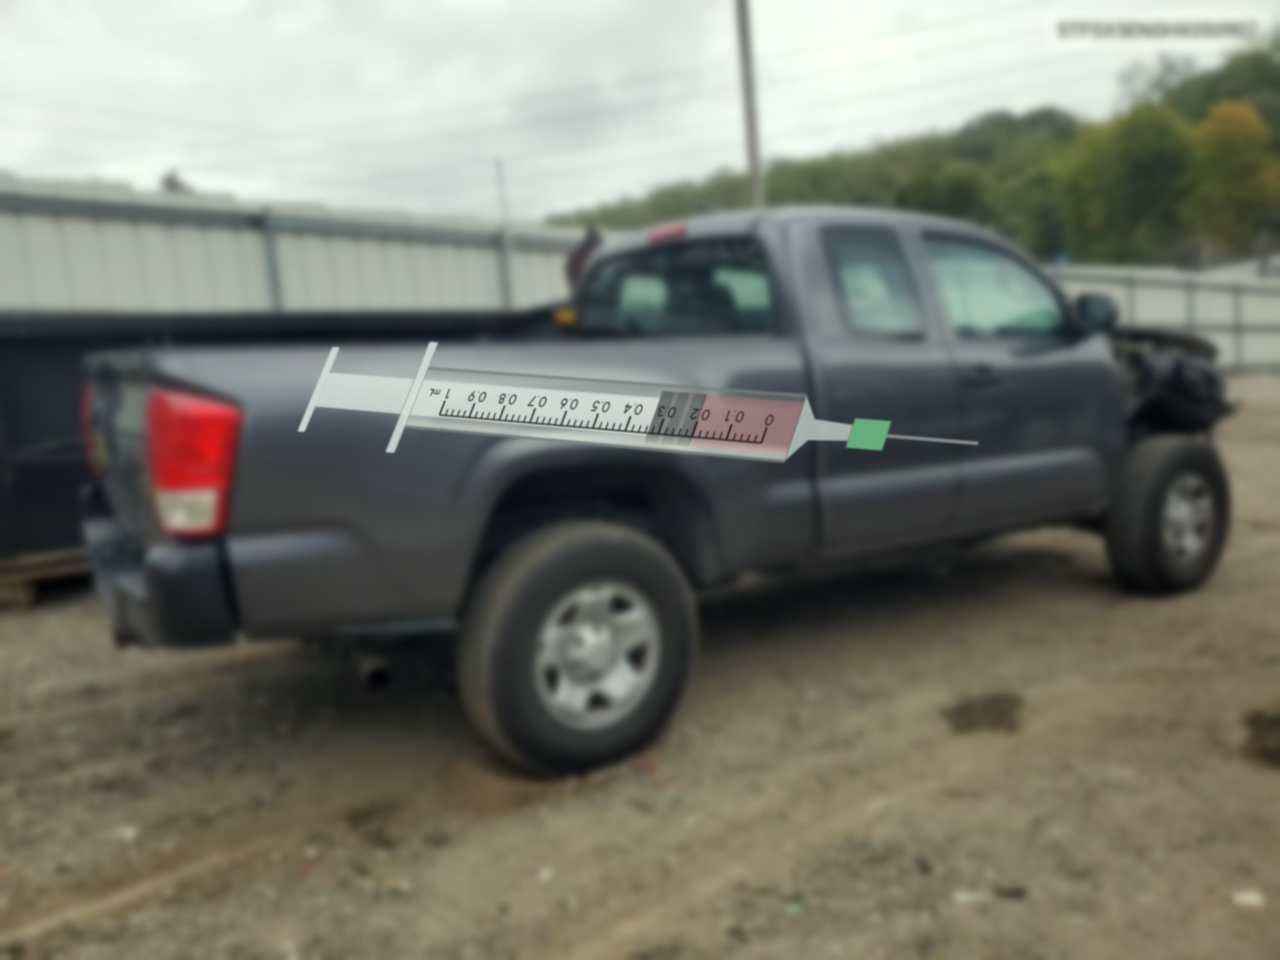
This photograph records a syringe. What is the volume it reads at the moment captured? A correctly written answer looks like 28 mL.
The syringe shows 0.2 mL
